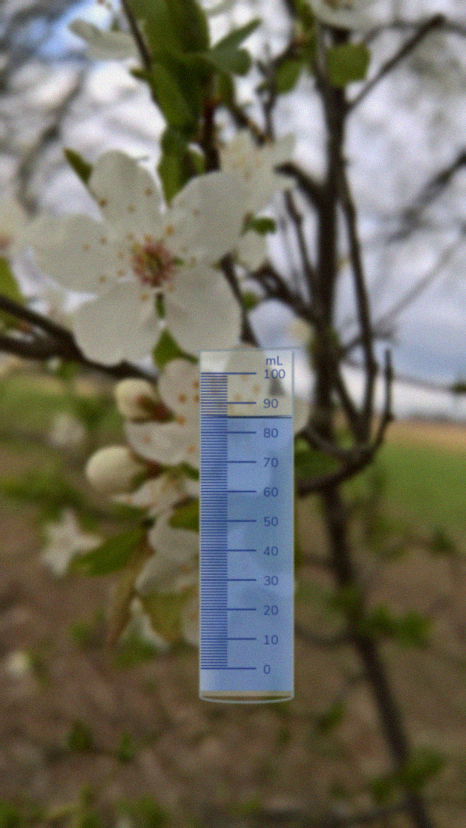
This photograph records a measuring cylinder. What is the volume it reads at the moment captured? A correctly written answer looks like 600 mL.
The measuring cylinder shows 85 mL
